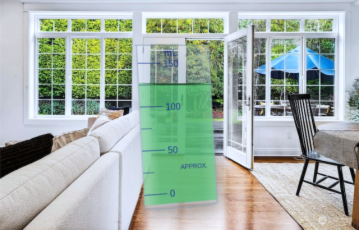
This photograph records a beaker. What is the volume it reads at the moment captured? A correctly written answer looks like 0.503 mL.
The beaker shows 125 mL
